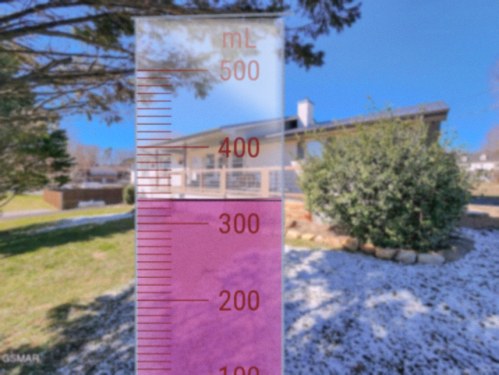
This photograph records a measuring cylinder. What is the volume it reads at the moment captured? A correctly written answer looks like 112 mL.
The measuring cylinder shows 330 mL
